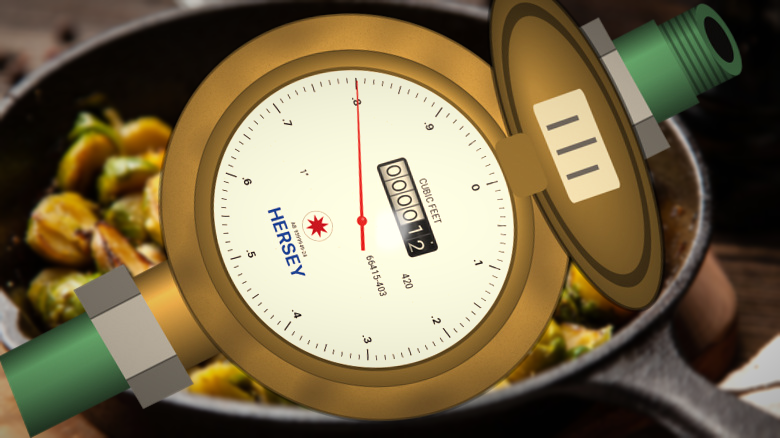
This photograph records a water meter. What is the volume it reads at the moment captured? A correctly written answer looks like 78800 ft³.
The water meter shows 11.80 ft³
